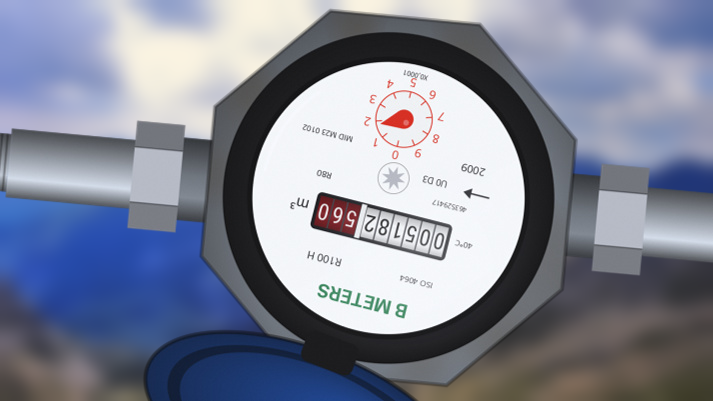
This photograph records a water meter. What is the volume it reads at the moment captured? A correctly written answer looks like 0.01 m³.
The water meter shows 5182.5601 m³
